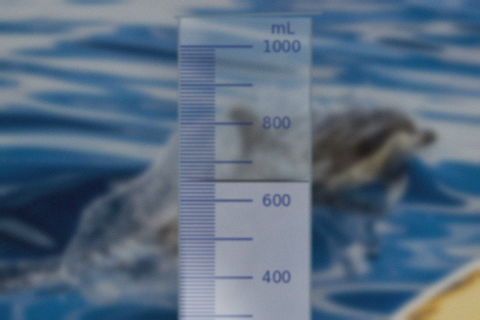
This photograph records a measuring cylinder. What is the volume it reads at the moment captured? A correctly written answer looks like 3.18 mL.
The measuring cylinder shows 650 mL
